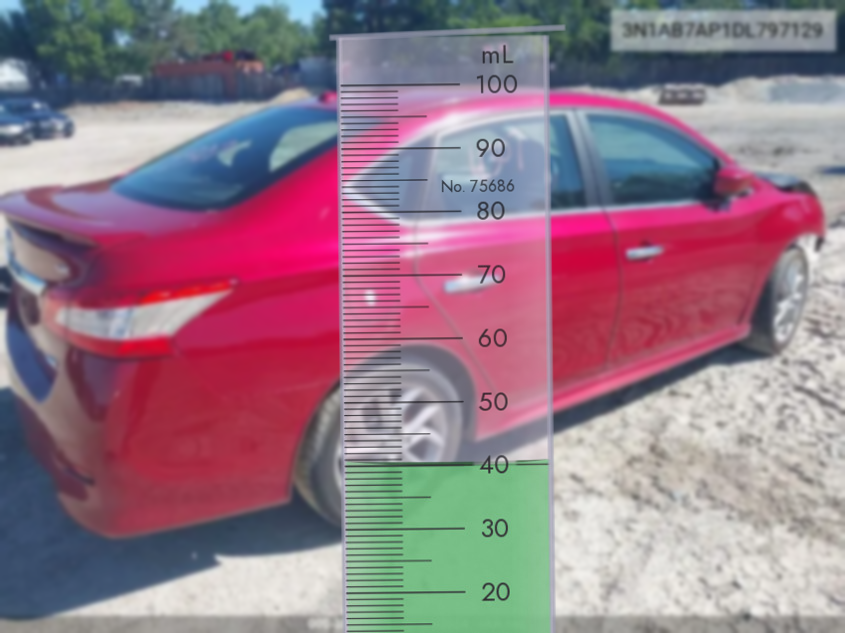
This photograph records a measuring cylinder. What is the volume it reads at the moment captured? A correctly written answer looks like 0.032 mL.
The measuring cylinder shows 40 mL
